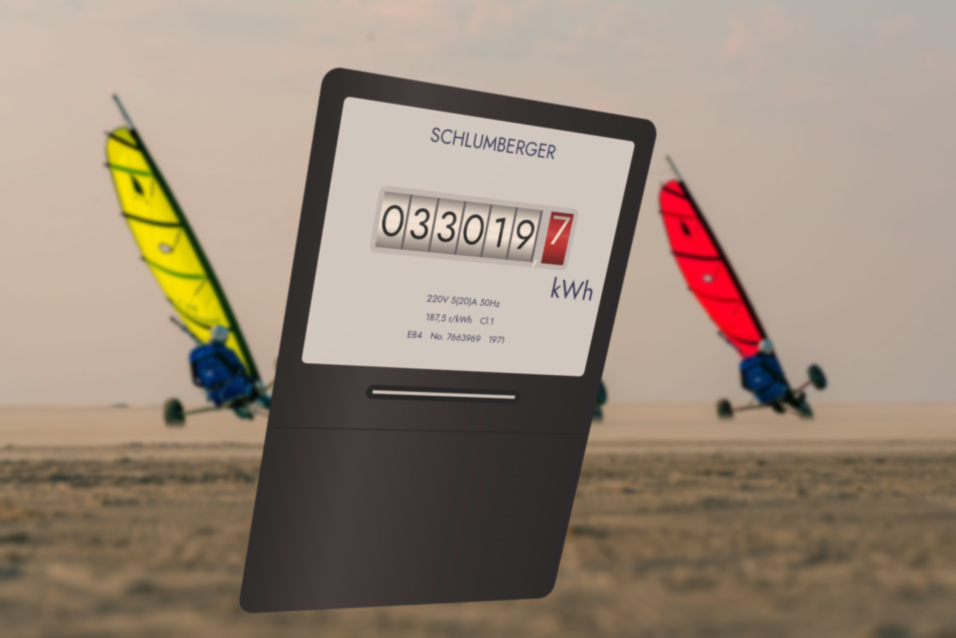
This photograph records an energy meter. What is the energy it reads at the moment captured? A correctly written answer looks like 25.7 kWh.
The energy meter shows 33019.7 kWh
